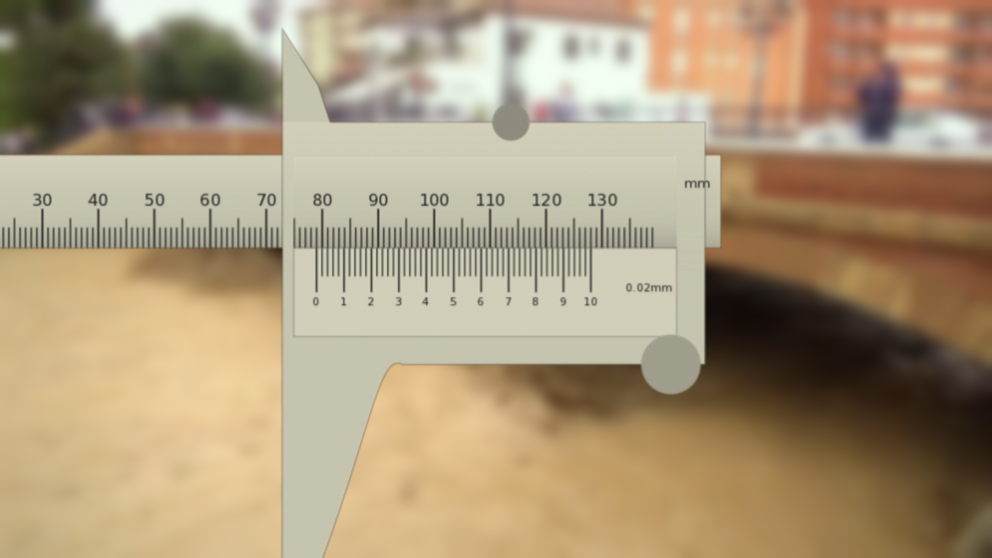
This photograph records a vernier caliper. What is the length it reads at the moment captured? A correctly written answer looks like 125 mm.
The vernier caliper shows 79.0 mm
